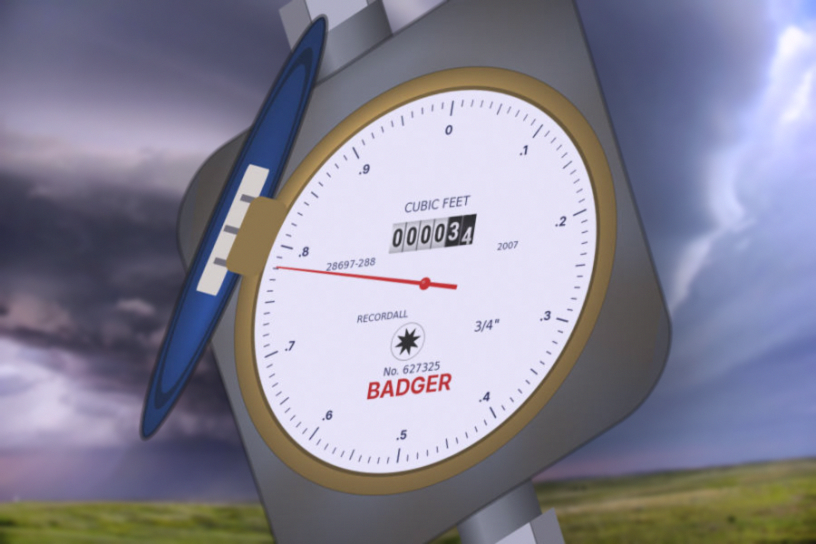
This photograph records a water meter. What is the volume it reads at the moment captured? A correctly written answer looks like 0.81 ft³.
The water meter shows 33.78 ft³
